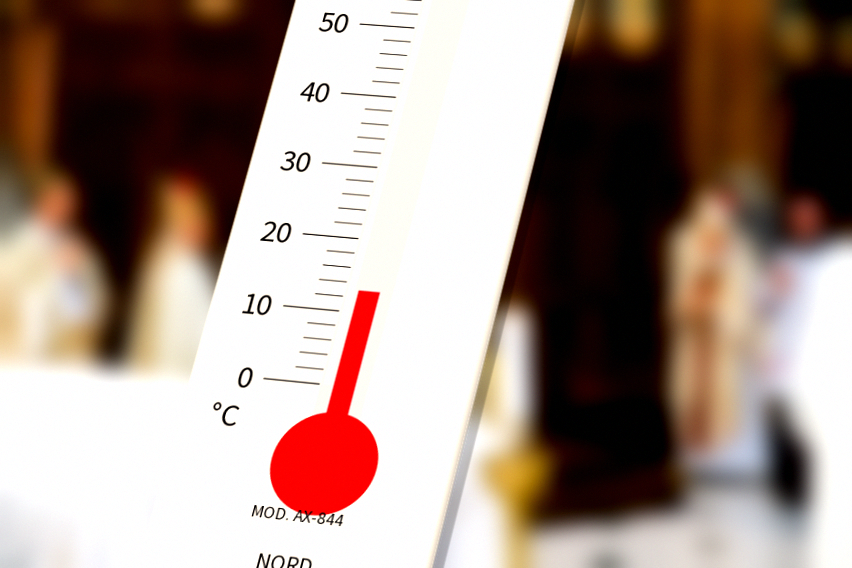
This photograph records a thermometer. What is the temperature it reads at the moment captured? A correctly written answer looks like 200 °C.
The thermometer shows 13 °C
